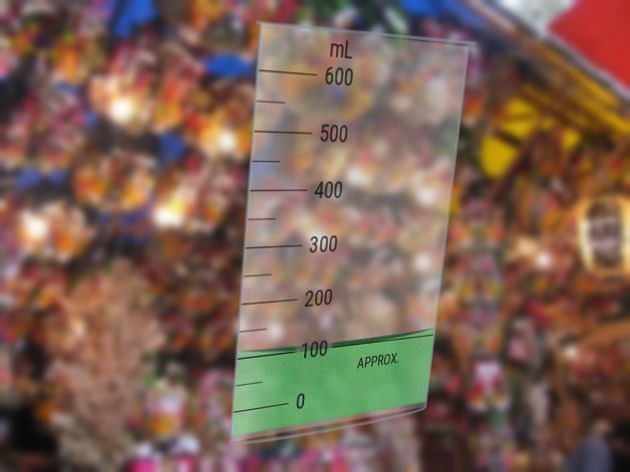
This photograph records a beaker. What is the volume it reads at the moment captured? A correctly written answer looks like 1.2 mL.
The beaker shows 100 mL
